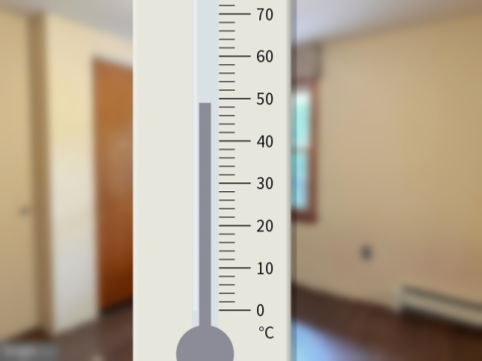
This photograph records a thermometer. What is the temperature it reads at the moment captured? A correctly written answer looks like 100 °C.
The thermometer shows 49 °C
